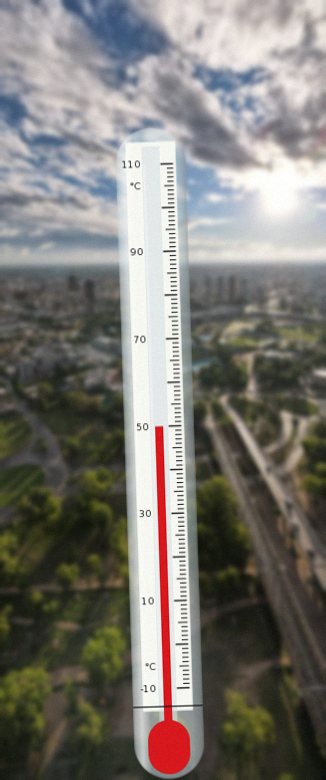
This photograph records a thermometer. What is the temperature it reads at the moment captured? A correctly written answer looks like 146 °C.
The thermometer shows 50 °C
